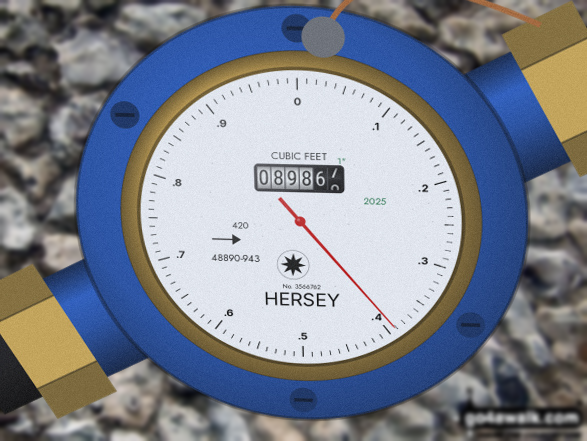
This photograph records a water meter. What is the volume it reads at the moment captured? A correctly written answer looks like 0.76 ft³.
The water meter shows 89867.39 ft³
